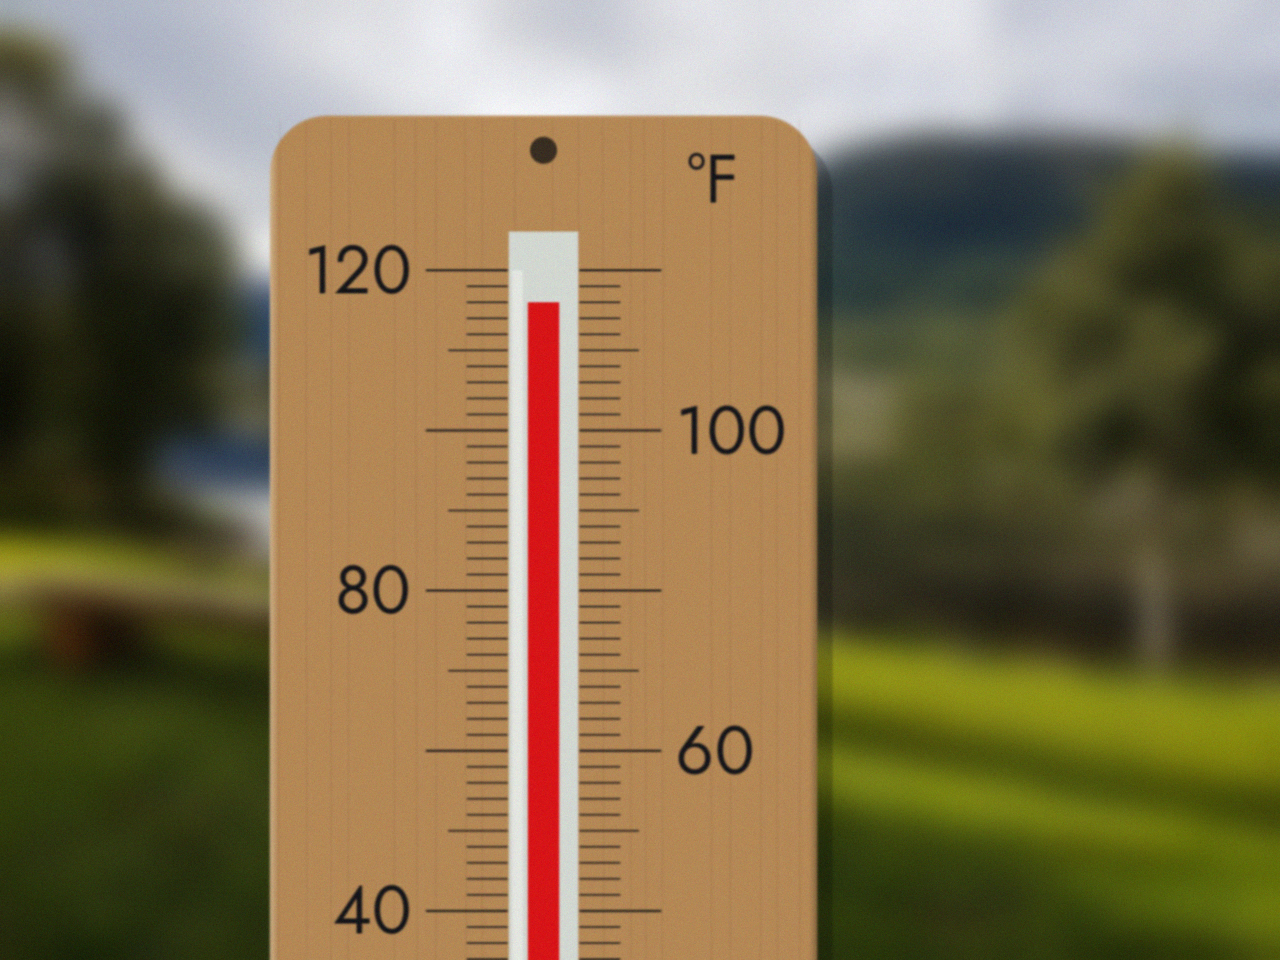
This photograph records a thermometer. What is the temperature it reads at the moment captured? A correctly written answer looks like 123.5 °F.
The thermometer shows 116 °F
